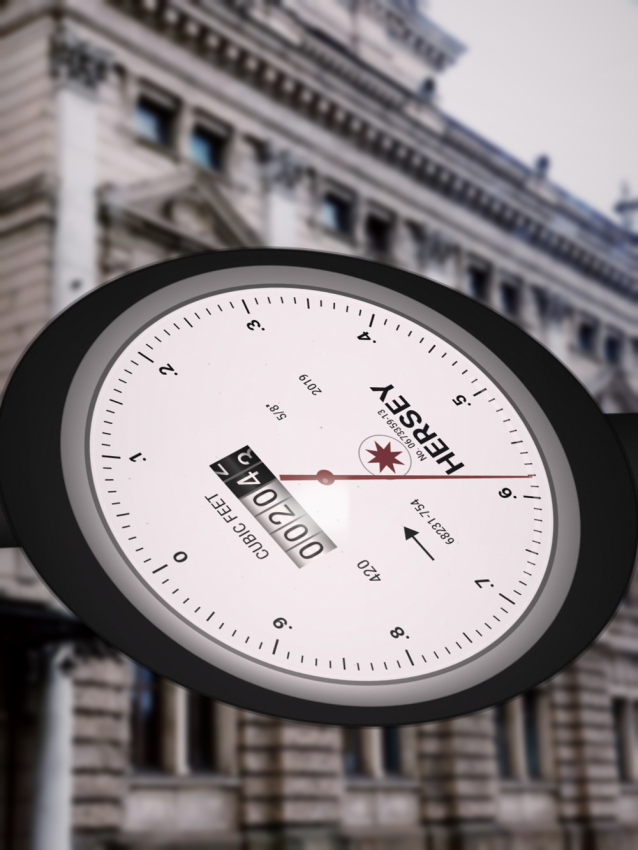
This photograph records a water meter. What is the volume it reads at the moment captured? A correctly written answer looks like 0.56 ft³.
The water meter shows 2042.58 ft³
